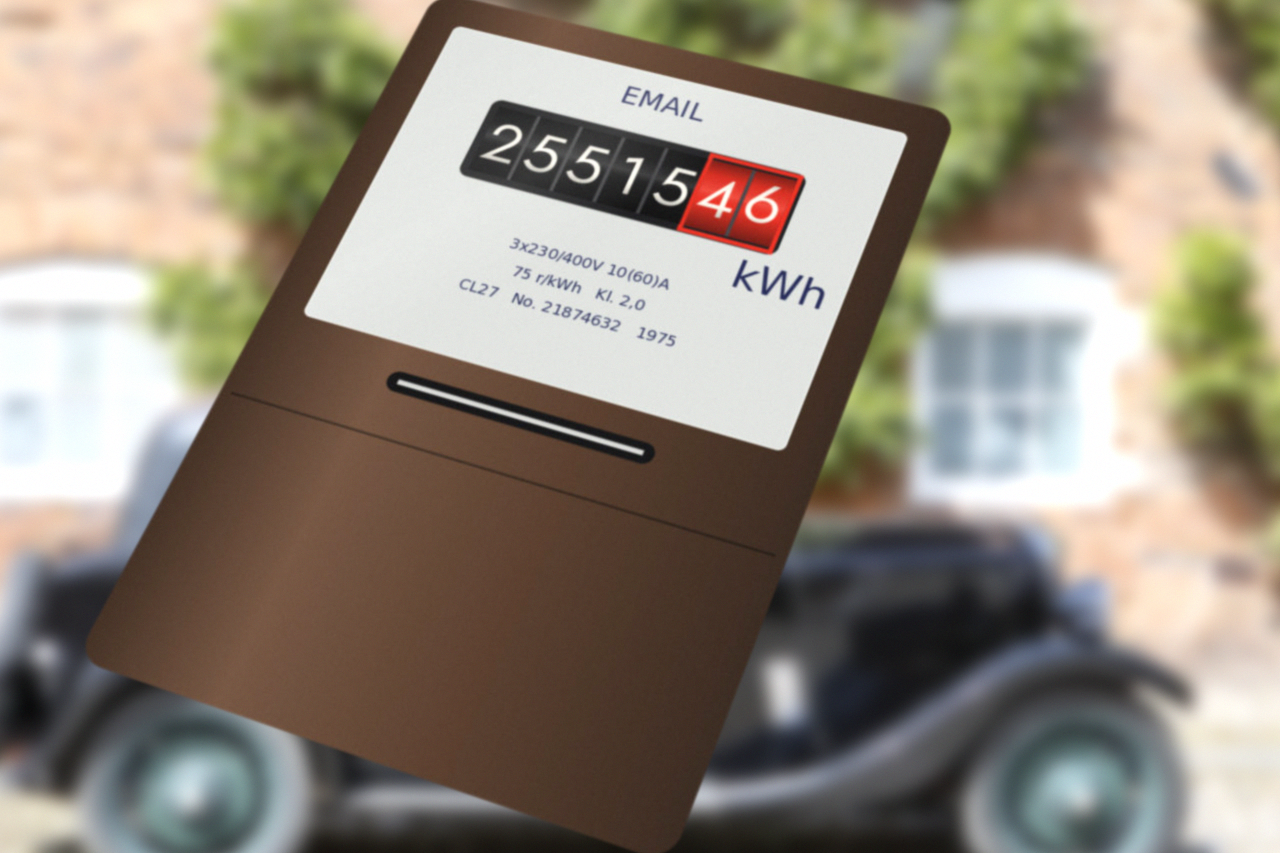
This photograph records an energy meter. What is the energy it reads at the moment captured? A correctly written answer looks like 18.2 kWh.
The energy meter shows 25515.46 kWh
